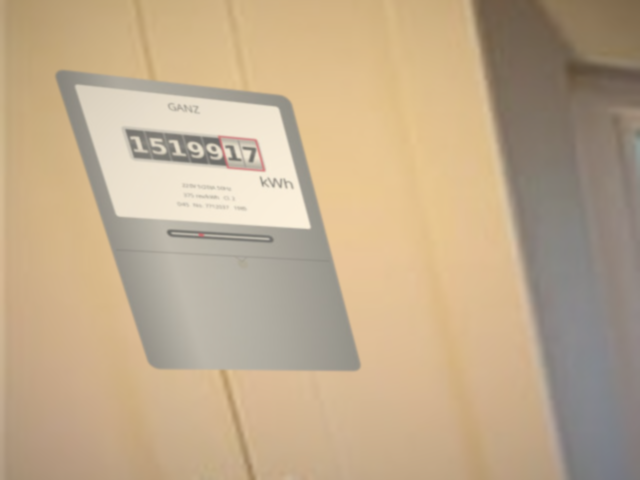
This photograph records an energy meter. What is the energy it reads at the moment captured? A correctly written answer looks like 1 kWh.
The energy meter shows 15199.17 kWh
